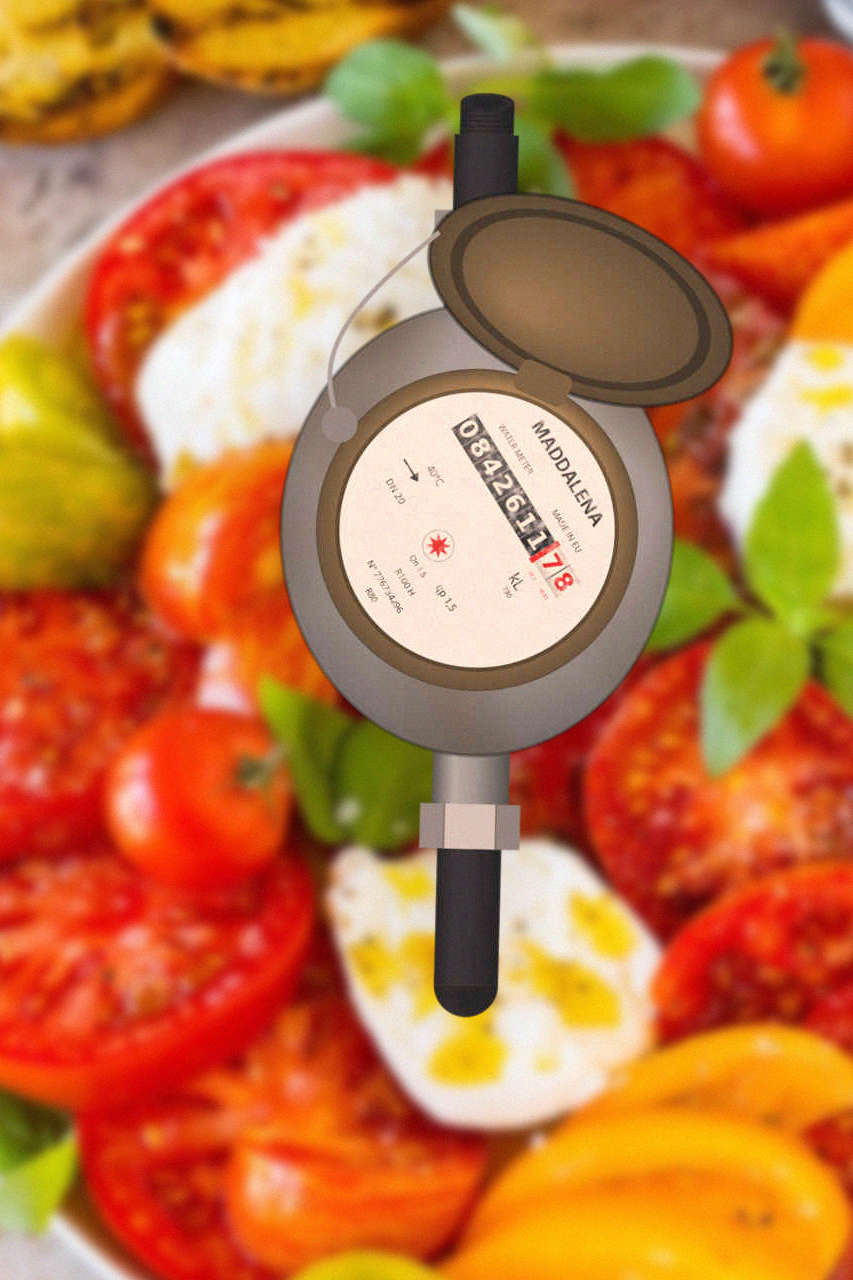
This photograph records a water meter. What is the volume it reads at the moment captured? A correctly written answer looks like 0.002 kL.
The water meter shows 842611.78 kL
